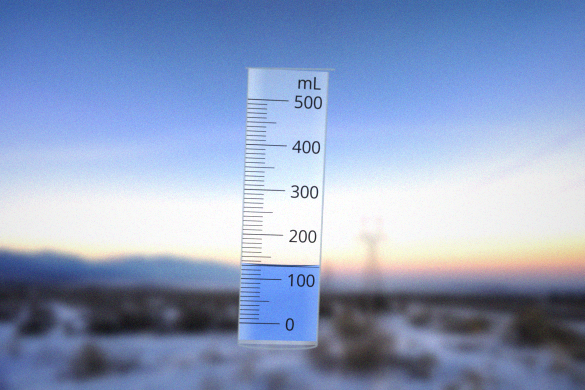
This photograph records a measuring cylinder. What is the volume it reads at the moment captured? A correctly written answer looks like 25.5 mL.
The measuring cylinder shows 130 mL
